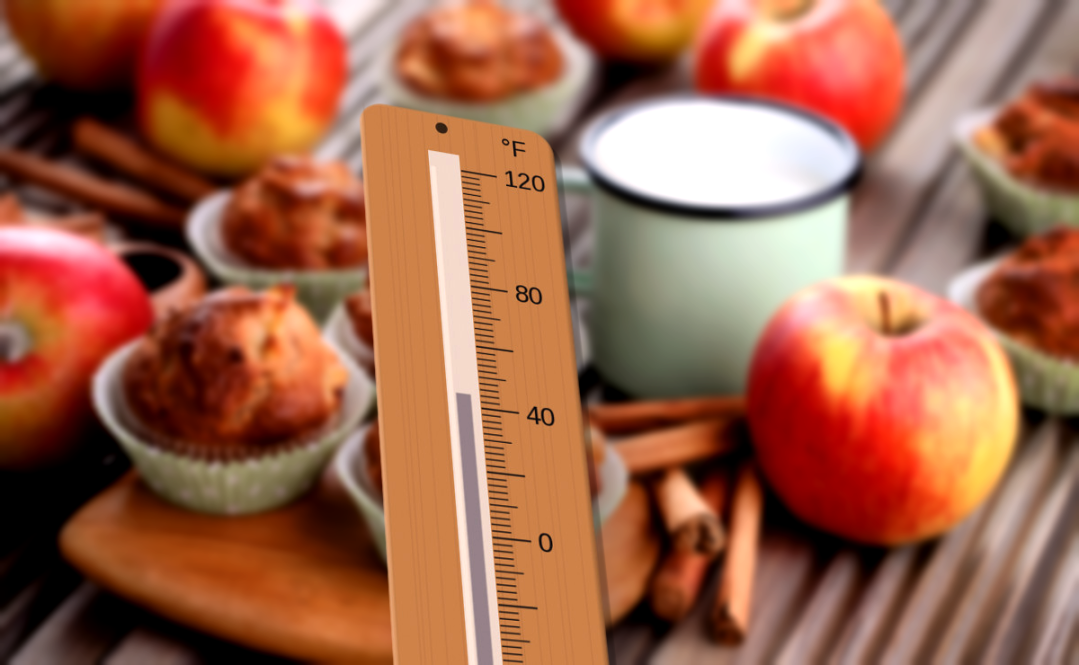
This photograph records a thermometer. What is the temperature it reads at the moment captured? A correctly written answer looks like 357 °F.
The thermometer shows 44 °F
